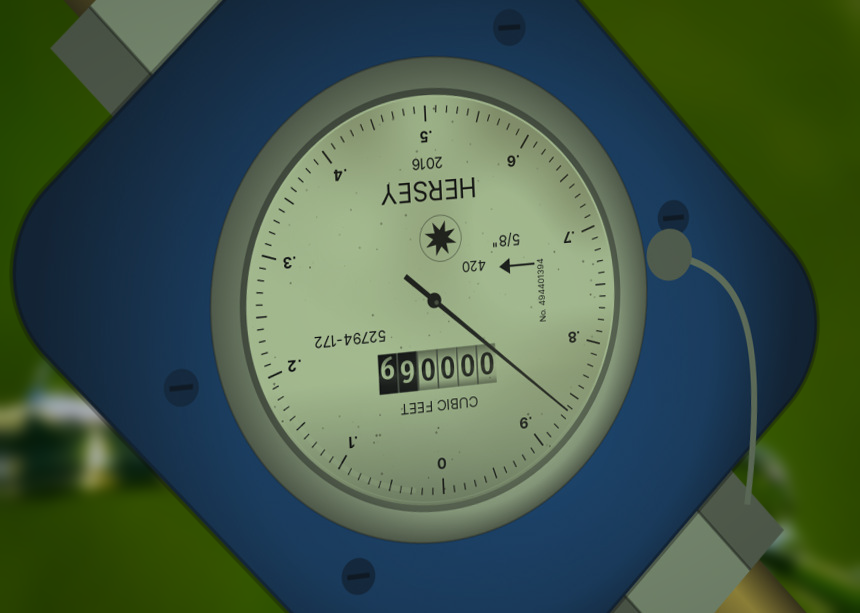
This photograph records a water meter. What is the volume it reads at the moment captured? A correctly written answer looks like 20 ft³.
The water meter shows 68.86 ft³
